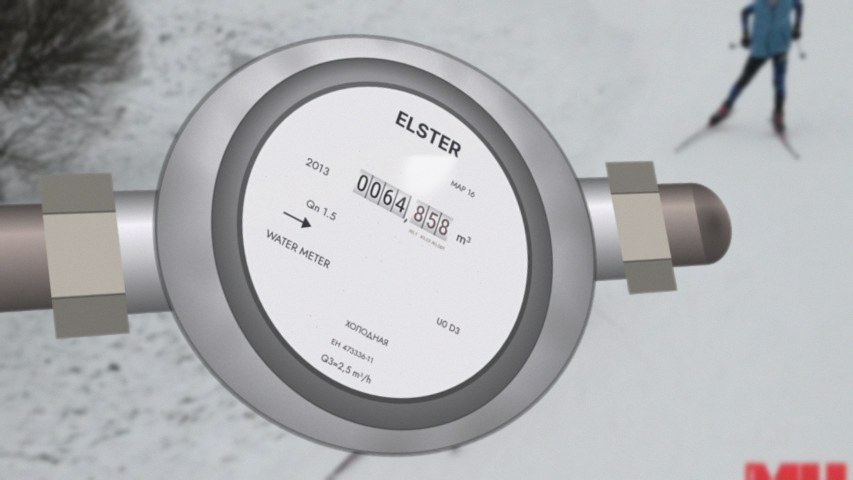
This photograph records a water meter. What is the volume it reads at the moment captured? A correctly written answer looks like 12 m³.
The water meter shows 64.858 m³
